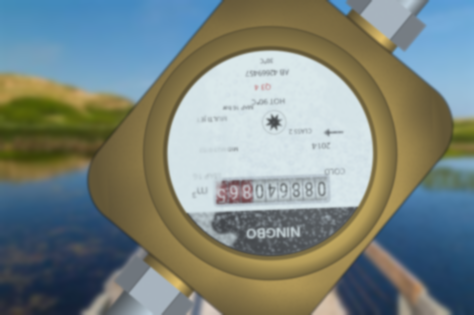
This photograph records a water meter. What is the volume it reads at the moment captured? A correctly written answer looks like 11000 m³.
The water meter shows 88640.865 m³
